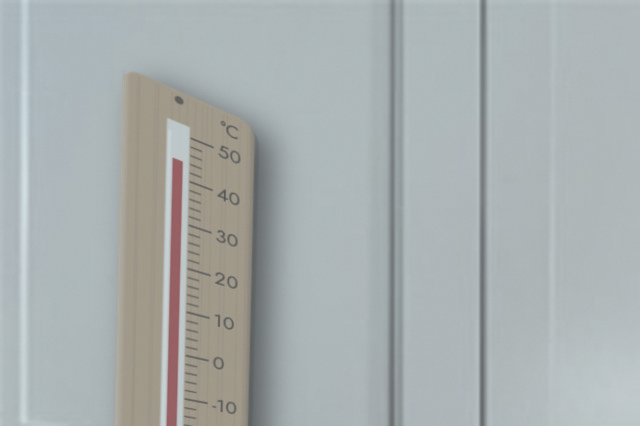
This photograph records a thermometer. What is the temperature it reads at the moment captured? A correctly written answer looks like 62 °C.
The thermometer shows 44 °C
